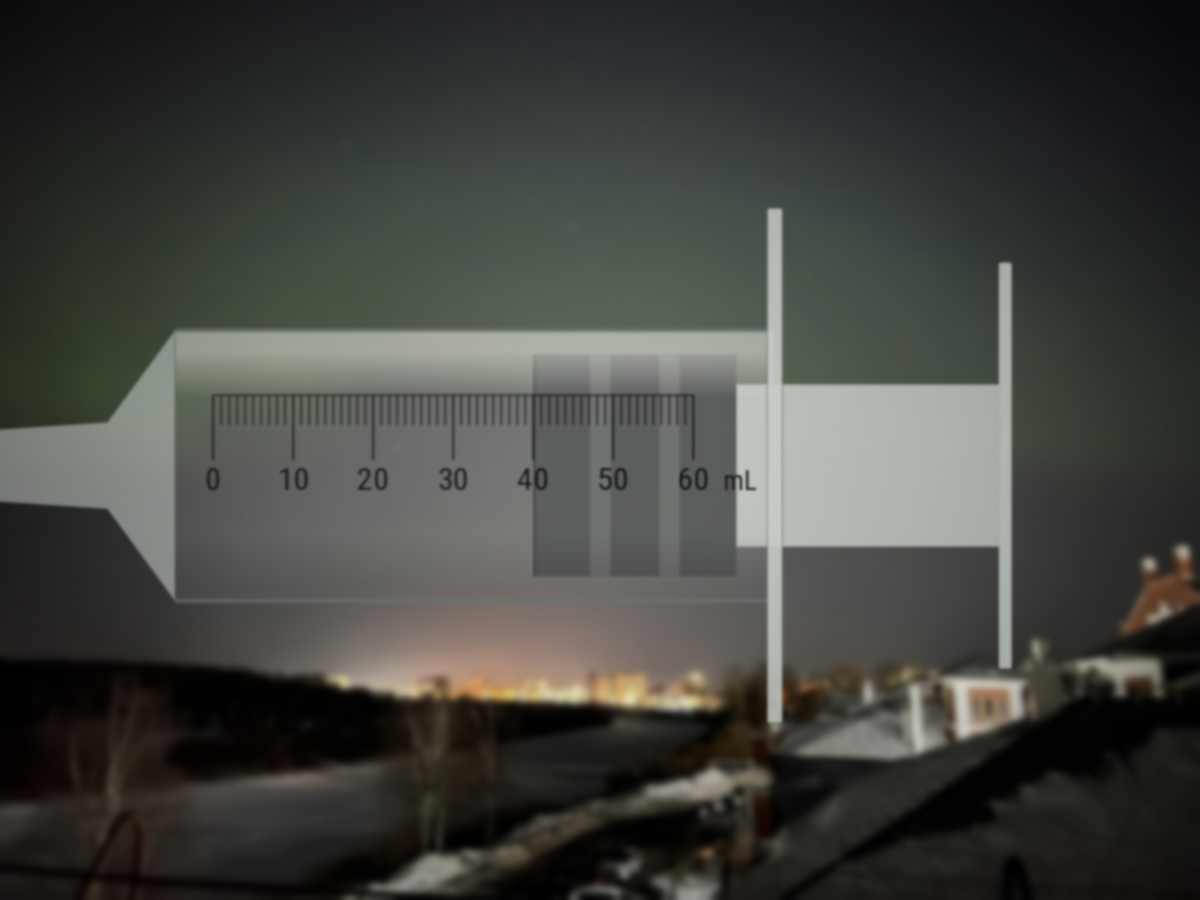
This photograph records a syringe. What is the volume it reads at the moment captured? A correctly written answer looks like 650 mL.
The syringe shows 40 mL
